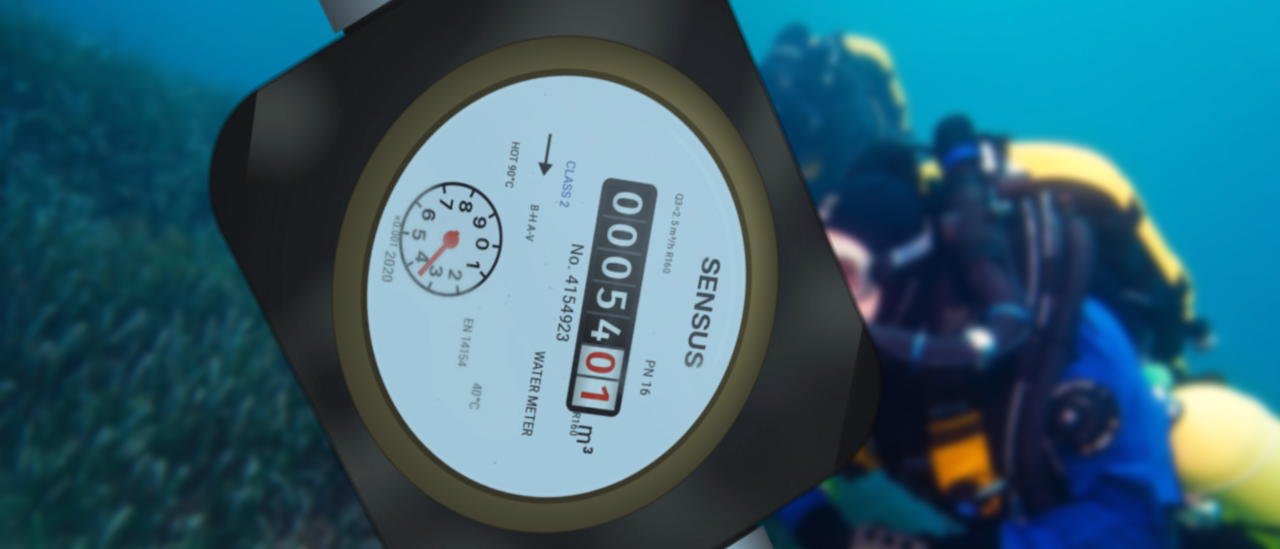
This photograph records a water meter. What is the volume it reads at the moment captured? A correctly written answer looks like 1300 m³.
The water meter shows 54.013 m³
